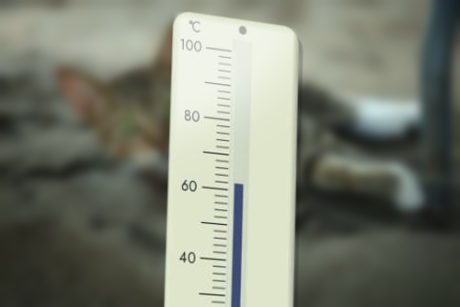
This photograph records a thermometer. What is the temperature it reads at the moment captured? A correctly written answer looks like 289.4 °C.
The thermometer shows 62 °C
